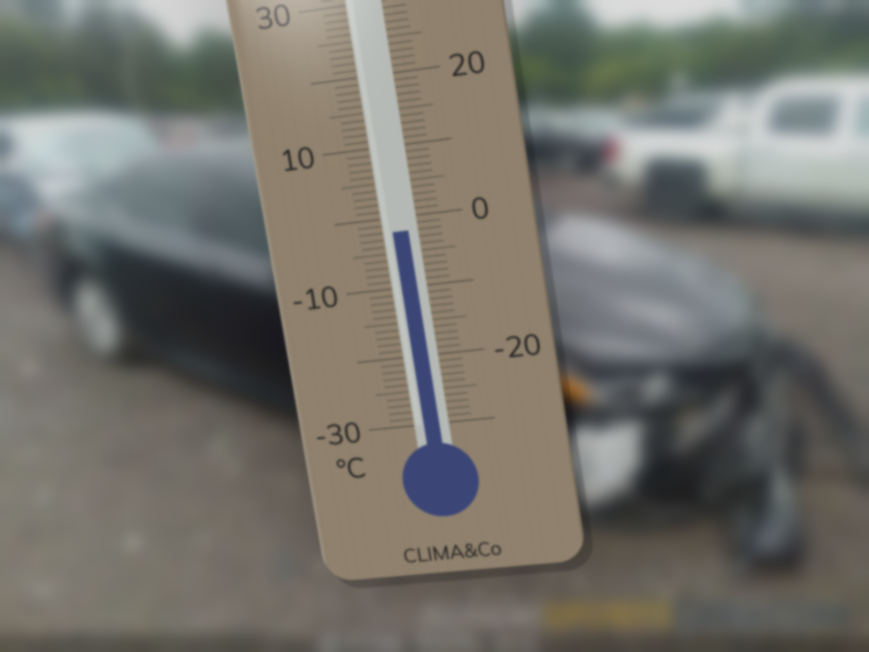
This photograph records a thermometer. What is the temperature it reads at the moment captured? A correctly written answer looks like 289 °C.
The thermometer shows -2 °C
